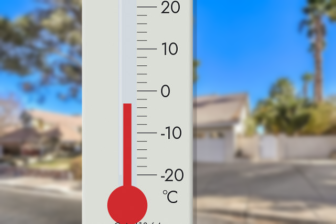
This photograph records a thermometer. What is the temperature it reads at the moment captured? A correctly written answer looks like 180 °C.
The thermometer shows -3 °C
